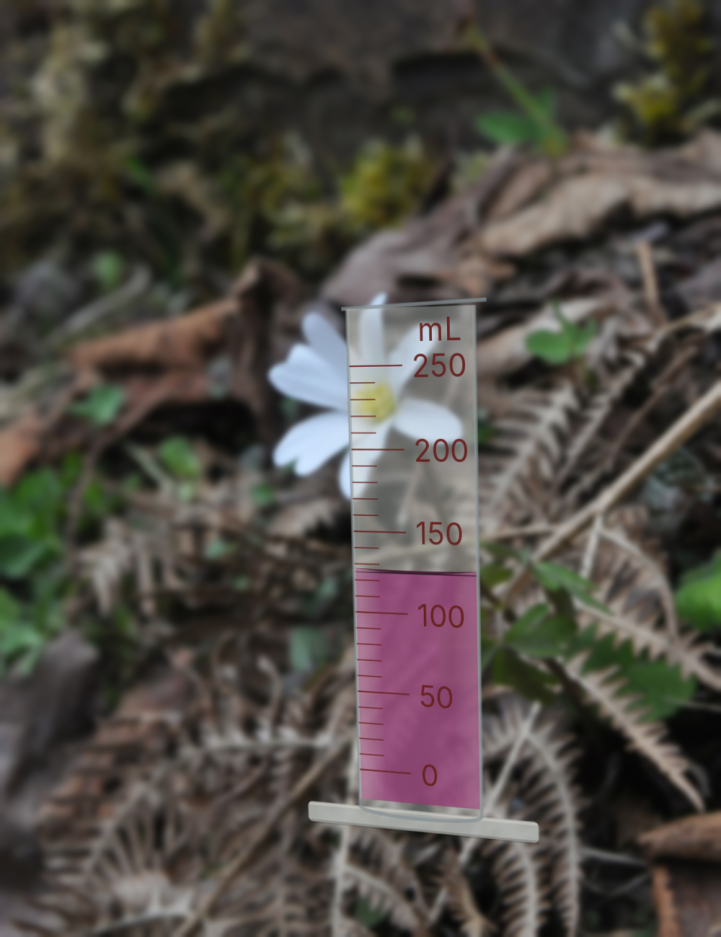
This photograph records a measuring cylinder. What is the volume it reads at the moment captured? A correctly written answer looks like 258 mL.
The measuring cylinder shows 125 mL
